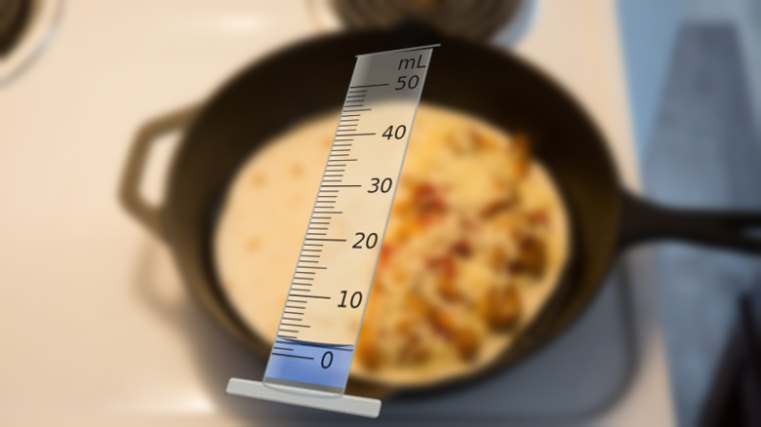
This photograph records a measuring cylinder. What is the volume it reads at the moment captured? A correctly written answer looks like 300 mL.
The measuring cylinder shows 2 mL
